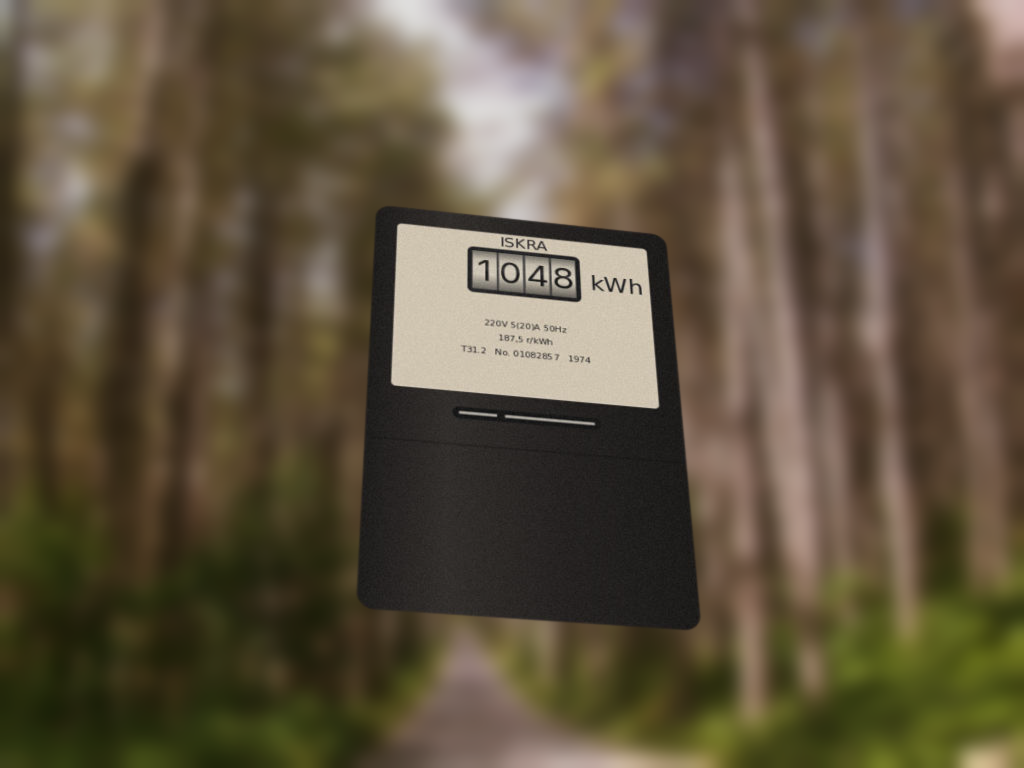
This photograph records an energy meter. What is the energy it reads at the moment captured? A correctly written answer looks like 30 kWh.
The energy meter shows 1048 kWh
